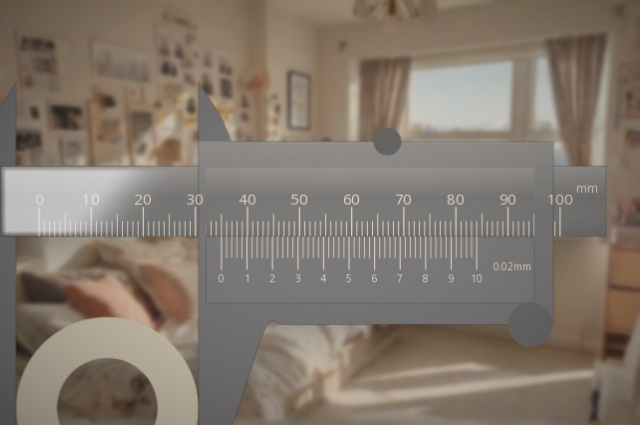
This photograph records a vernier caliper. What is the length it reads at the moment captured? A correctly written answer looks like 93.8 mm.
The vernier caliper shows 35.0 mm
